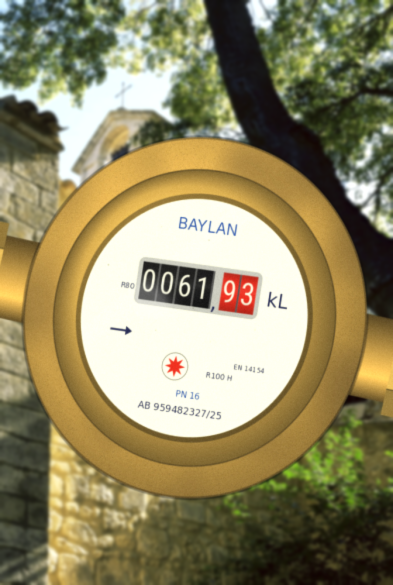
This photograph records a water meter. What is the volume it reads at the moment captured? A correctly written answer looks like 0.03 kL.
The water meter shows 61.93 kL
